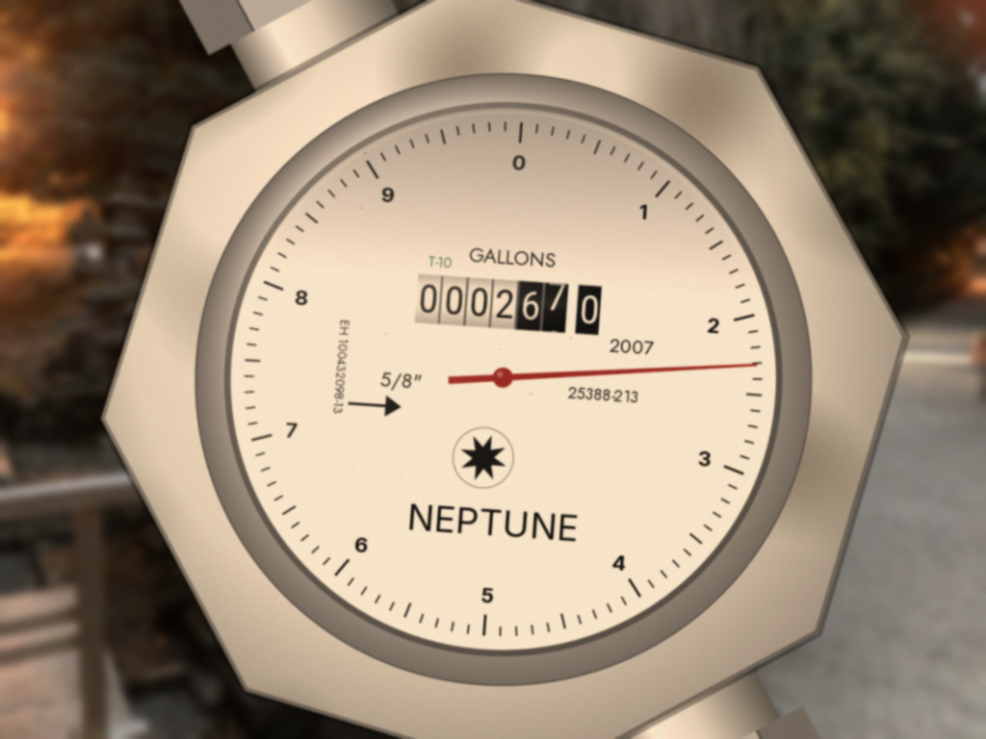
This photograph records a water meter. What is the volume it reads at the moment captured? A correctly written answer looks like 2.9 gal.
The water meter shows 2672.3 gal
